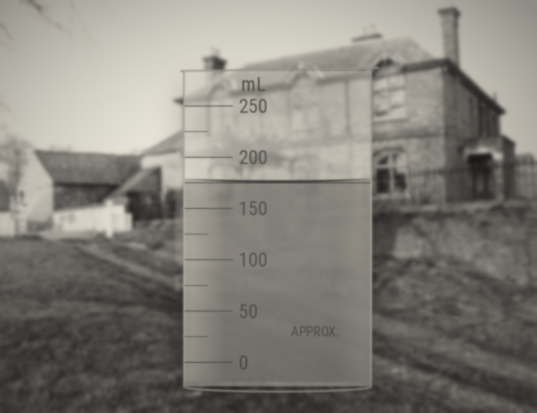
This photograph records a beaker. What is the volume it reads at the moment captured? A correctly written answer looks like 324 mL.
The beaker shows 175 mL
